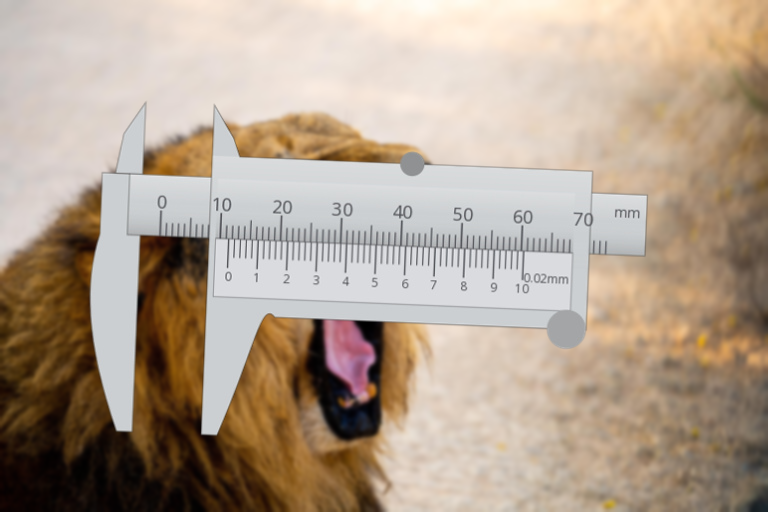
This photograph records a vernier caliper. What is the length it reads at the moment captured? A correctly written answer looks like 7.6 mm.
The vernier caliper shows 11.4 mm
